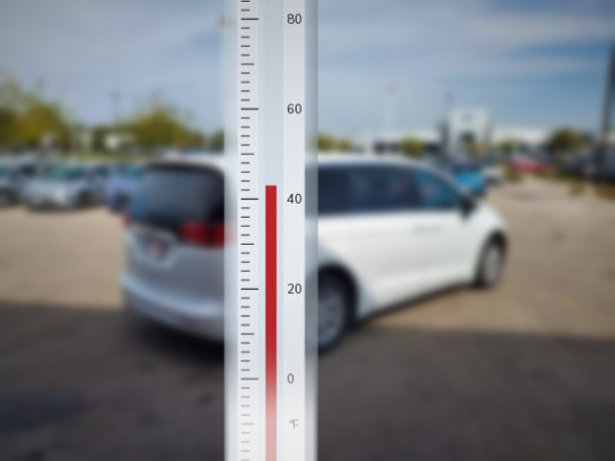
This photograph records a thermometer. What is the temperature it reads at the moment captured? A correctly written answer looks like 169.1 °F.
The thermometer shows 43 °F
